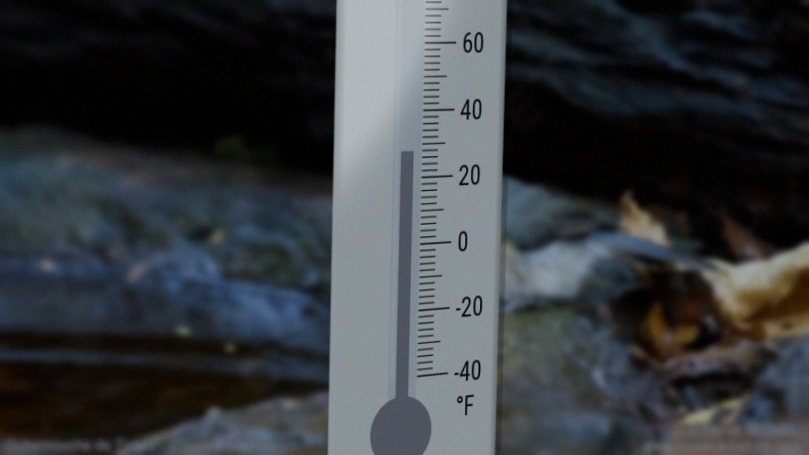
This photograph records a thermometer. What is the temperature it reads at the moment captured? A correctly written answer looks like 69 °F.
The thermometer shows 28 °F
